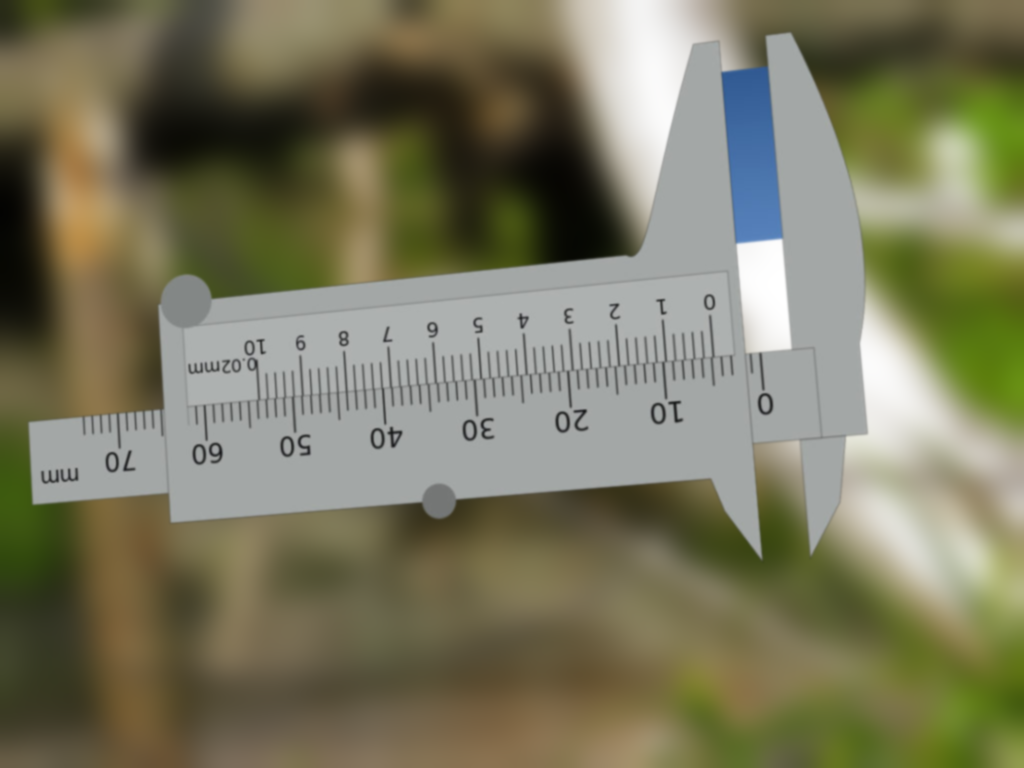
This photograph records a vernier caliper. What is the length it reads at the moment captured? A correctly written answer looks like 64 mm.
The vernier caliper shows 4.8 mm
